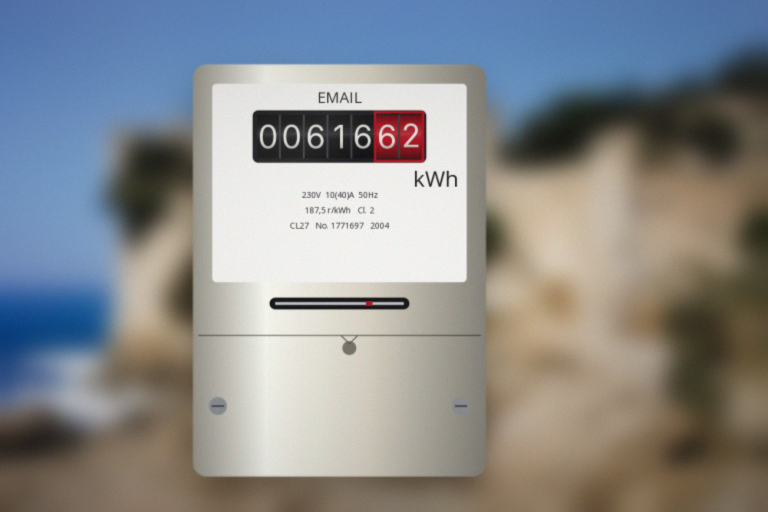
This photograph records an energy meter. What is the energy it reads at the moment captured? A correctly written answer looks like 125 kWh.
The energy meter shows 616.62 kWh
